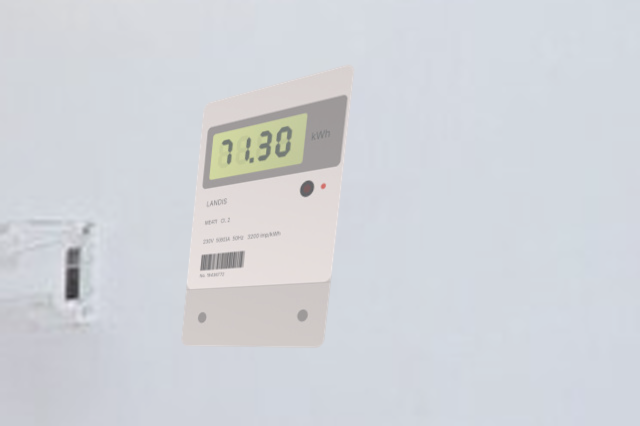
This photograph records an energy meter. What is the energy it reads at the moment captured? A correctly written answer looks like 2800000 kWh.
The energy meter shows 71.30 kWh
